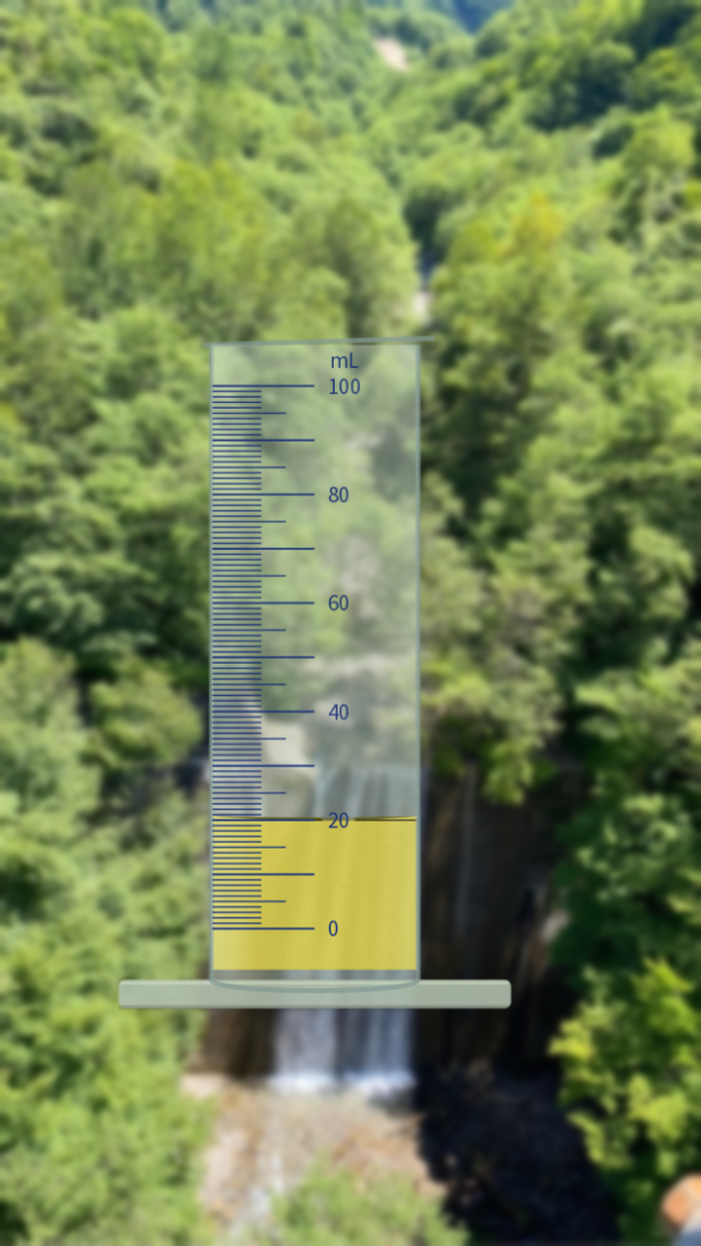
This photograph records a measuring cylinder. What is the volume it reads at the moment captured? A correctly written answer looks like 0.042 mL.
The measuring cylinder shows 20 mL
